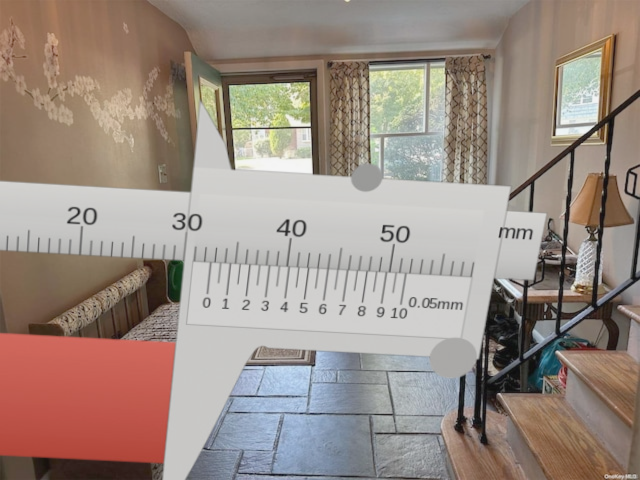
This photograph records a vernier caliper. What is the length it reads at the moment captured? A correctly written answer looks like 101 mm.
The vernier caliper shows 32.6 mm
